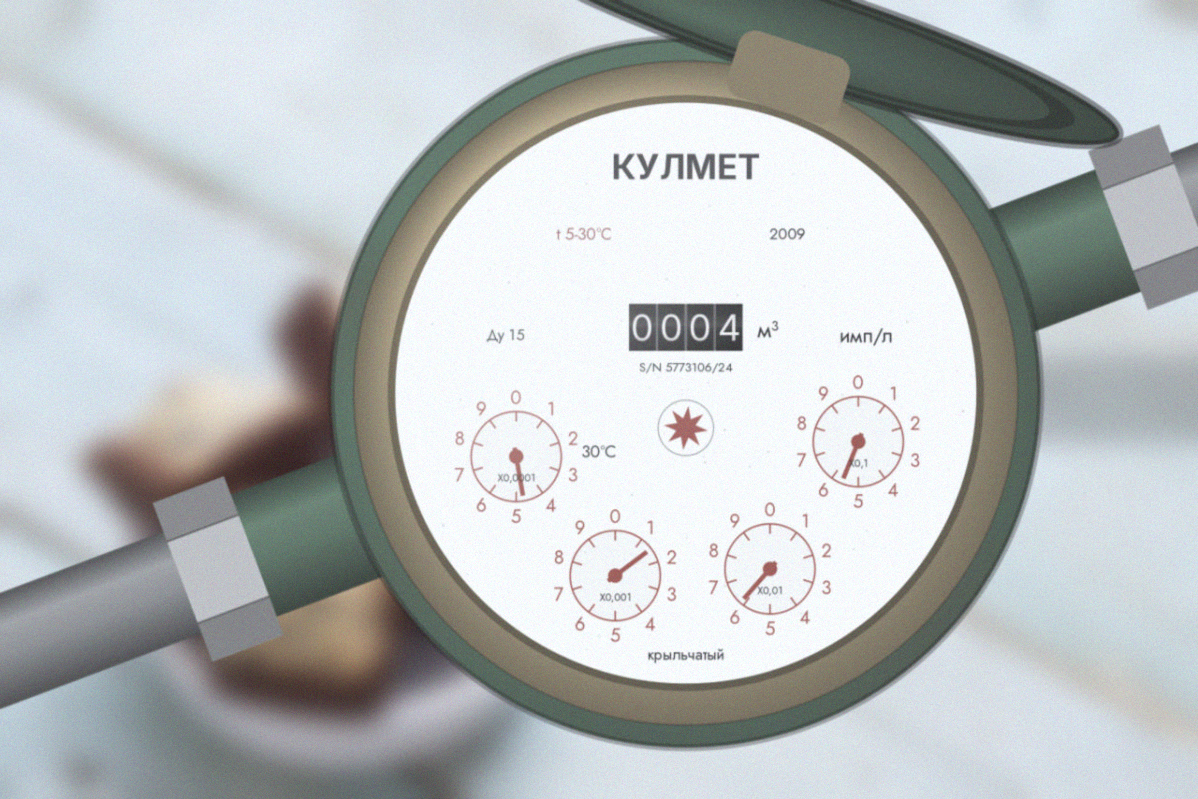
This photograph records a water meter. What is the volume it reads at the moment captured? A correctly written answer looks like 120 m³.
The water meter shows 4.5614 m³
